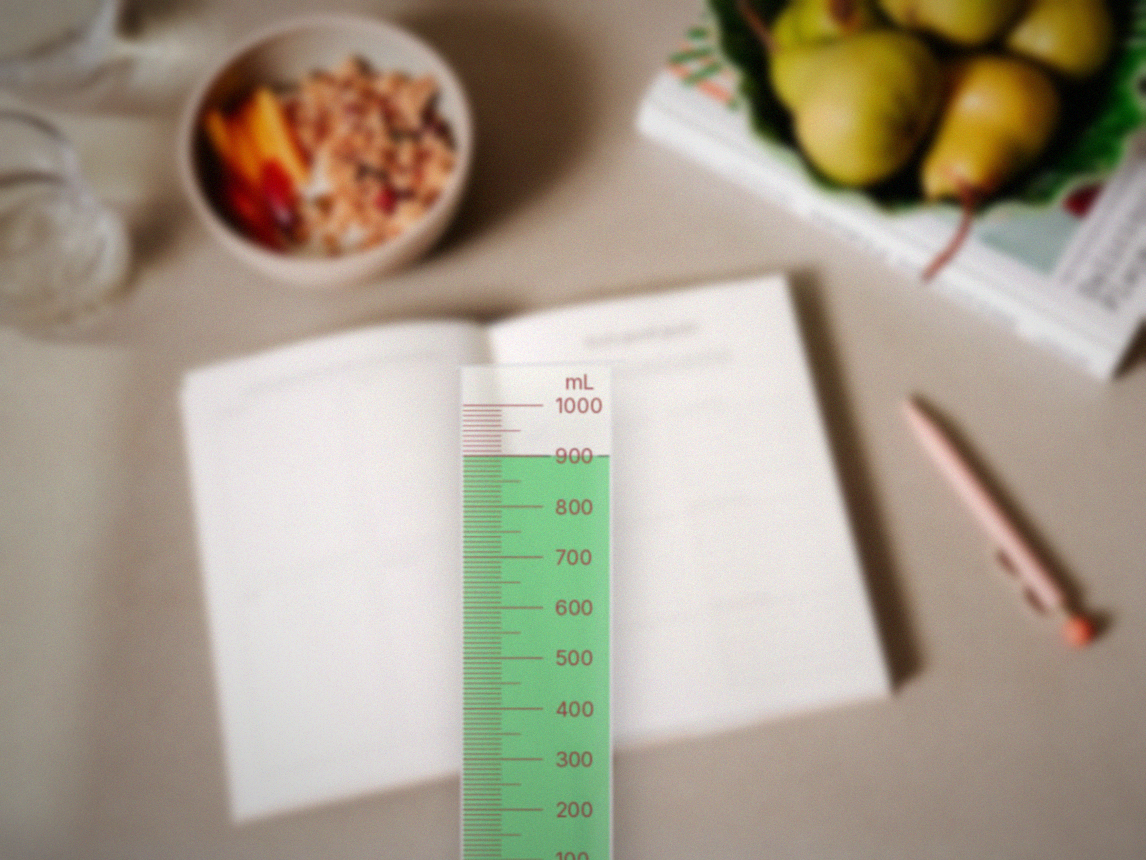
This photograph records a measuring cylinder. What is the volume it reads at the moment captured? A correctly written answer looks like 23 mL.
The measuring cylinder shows 900 mL
